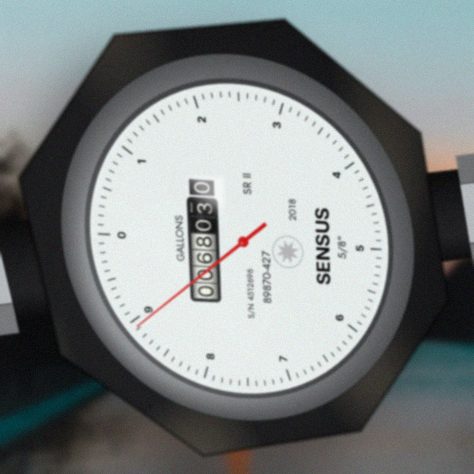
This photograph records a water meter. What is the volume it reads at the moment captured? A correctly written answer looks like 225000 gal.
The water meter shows 68028.9 gal
